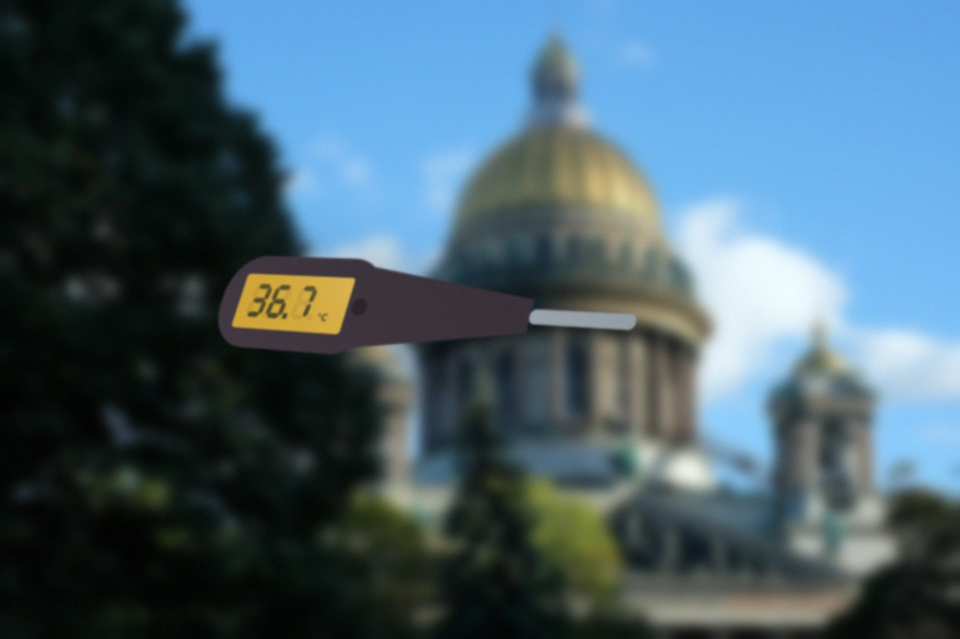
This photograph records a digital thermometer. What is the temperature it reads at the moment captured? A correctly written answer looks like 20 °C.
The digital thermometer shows 36.7 °C
